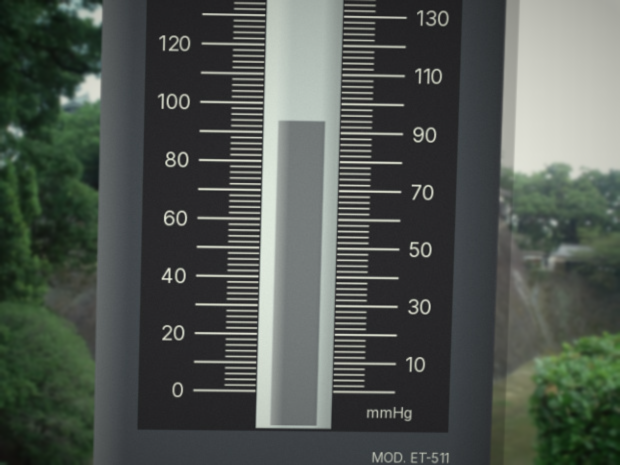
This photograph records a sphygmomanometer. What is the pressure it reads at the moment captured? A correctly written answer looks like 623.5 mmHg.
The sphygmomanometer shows 94 mmHg
